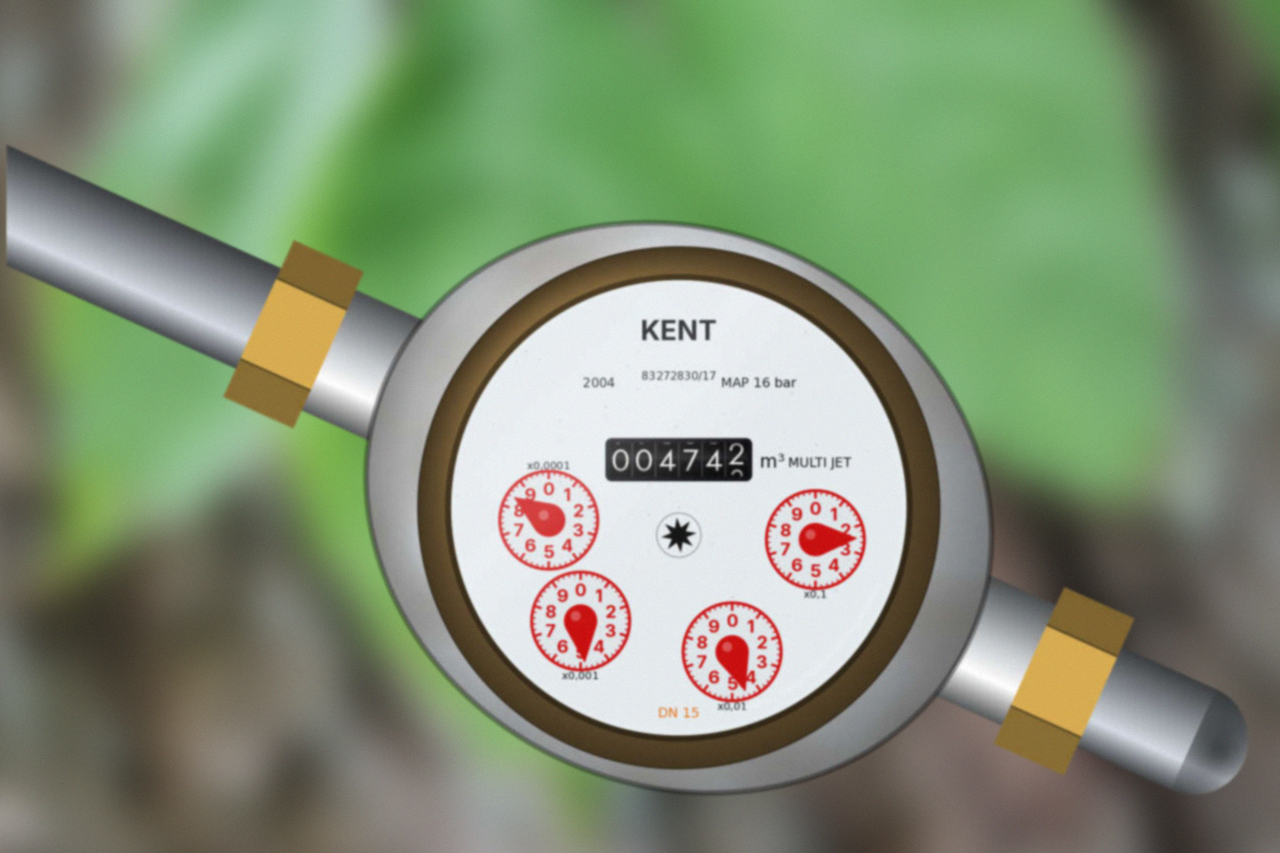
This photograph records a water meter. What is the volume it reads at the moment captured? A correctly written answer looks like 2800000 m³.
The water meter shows 4742.2448 m³
